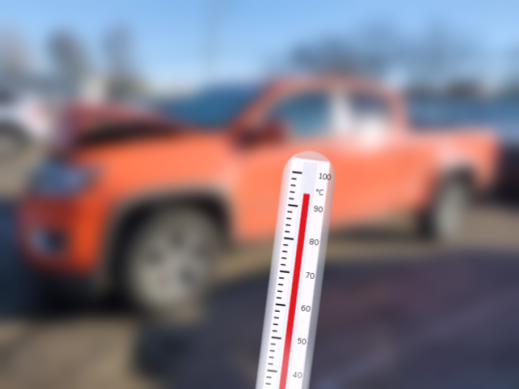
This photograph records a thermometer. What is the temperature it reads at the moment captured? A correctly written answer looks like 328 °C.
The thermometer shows 94 °C
